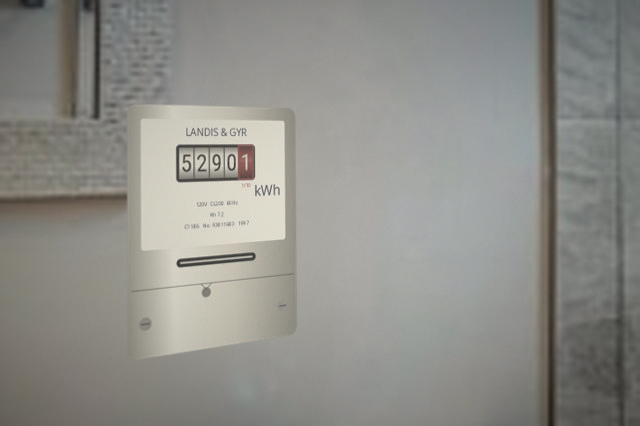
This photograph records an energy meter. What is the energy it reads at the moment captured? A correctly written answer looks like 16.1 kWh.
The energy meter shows 5290.1 kWh
